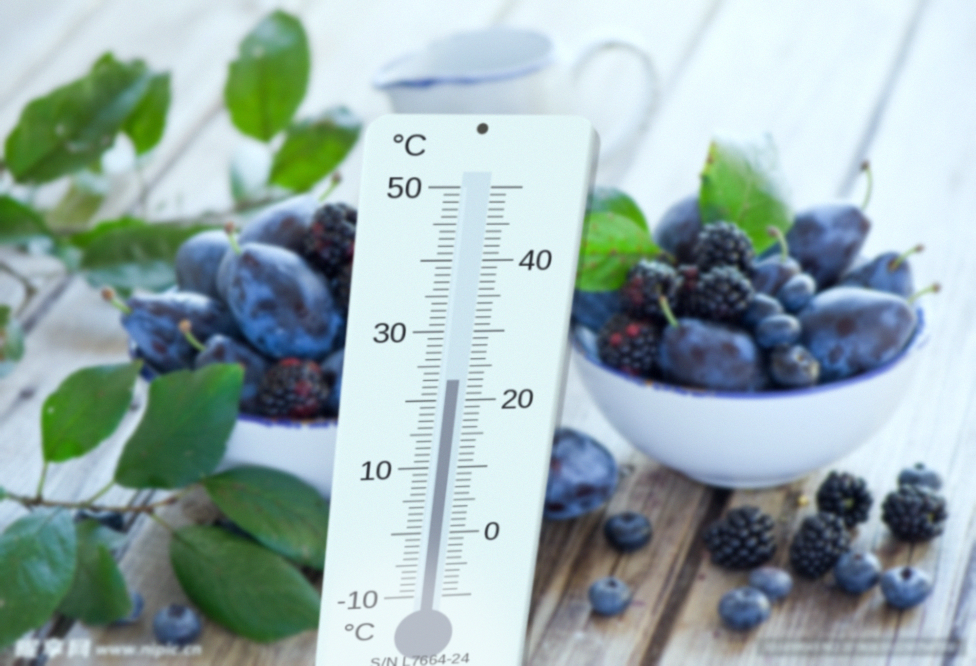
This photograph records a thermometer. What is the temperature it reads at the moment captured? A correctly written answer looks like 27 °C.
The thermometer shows 23 °C
